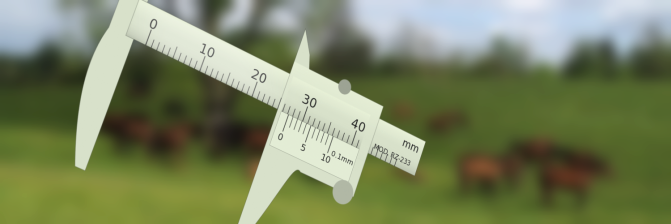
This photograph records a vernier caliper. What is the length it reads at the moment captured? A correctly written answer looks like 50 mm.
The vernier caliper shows 27.2 mm
